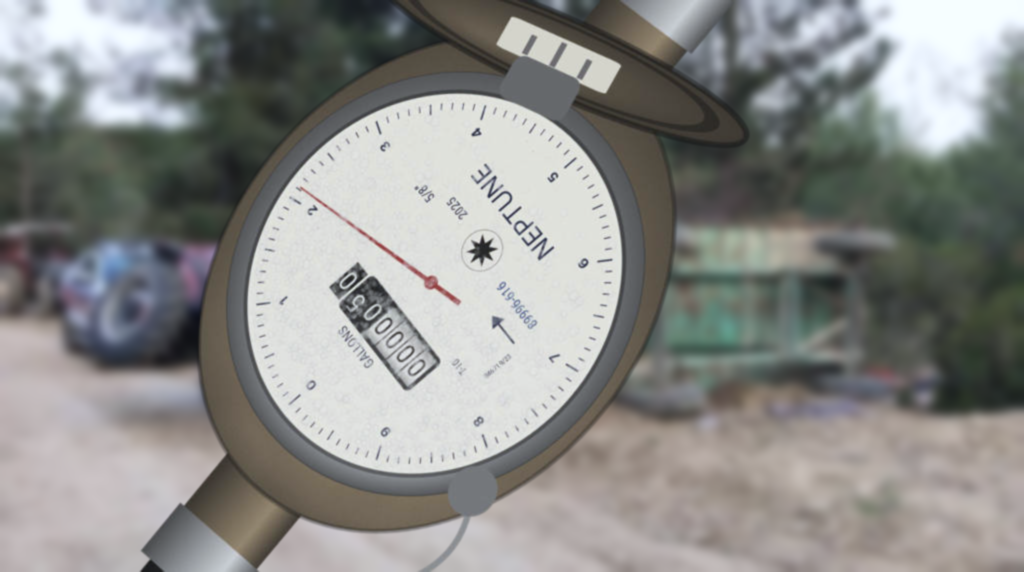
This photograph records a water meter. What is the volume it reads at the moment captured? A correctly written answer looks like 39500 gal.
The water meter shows 52.1 gal
